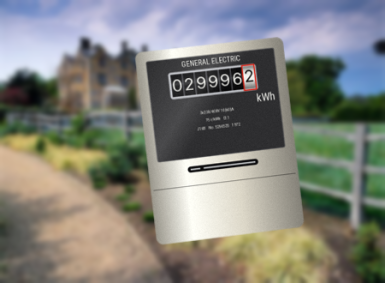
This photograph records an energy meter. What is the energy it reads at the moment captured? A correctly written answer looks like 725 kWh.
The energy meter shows 29996.2 kWh
